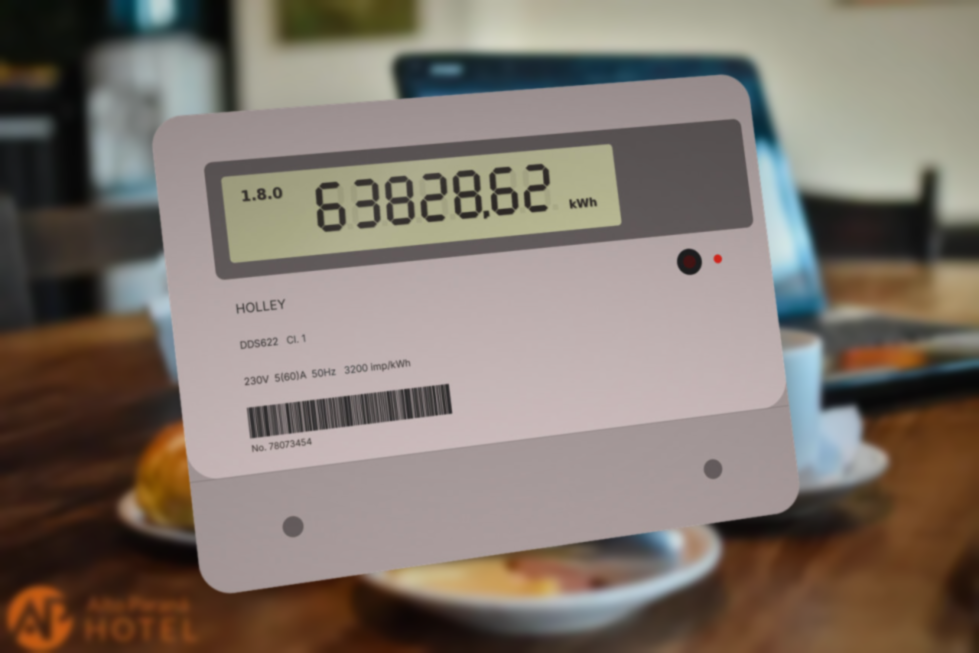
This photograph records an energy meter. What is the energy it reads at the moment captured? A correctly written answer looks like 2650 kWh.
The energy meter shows 63828.62 kWh
